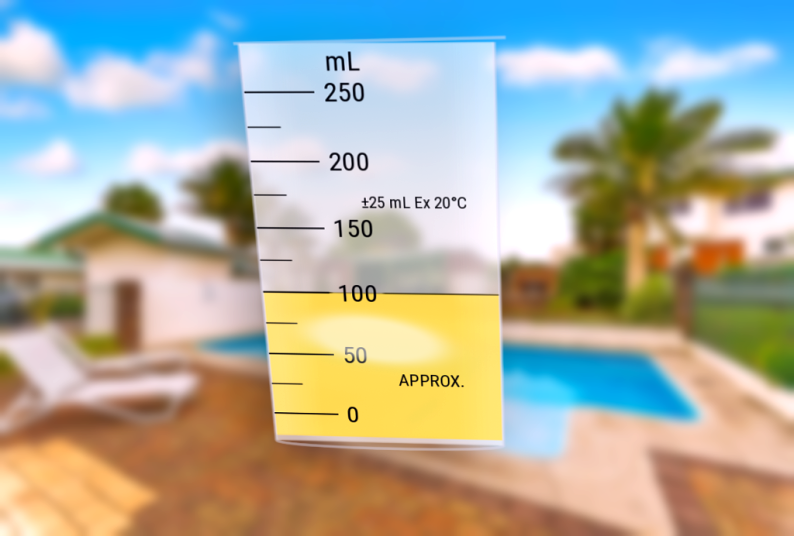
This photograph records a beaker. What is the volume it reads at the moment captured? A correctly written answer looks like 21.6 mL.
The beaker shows 100 mL
